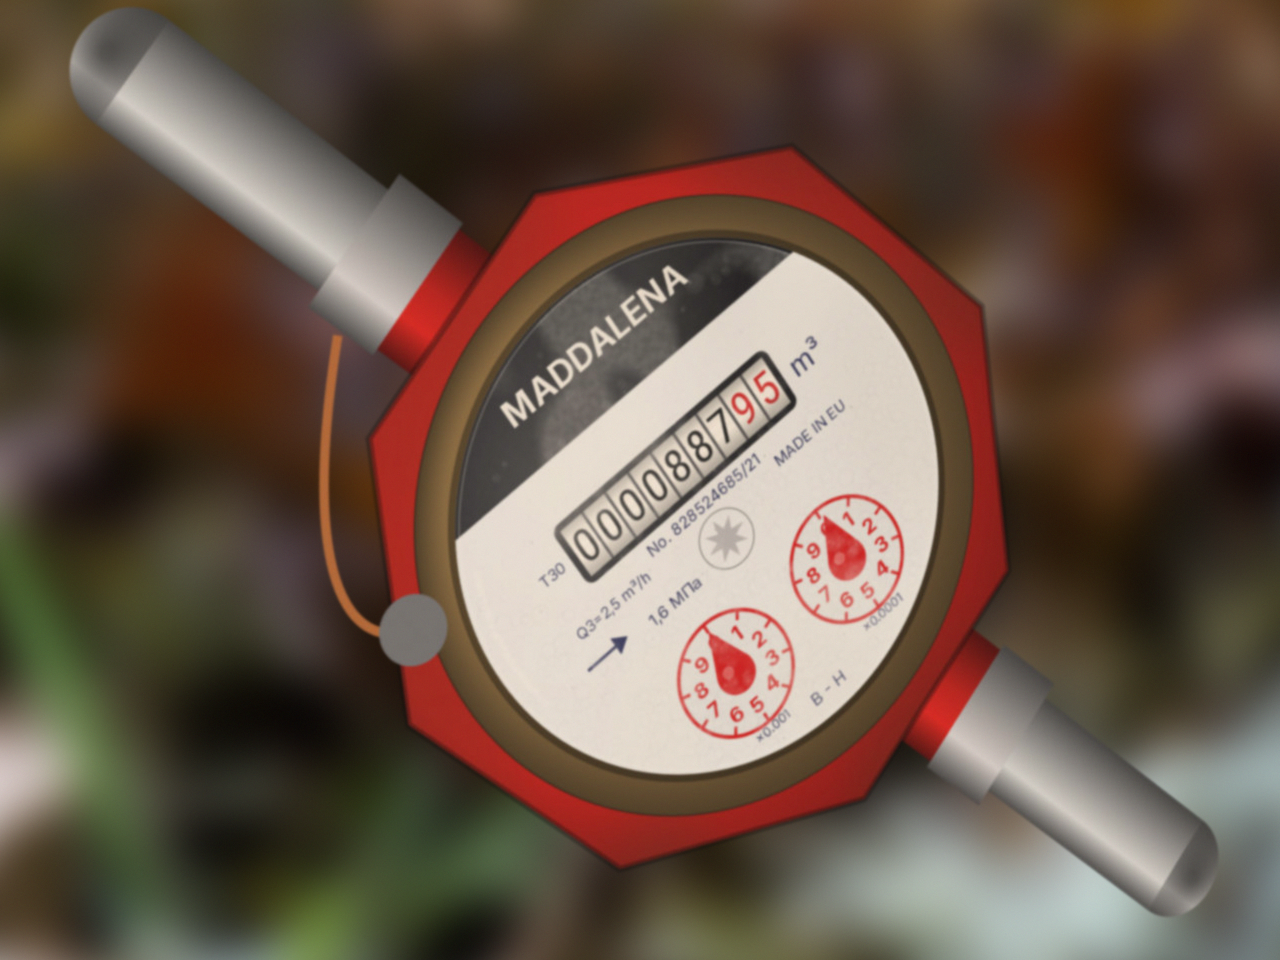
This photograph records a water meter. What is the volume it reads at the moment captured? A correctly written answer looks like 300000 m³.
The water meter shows 887.9500 m³
